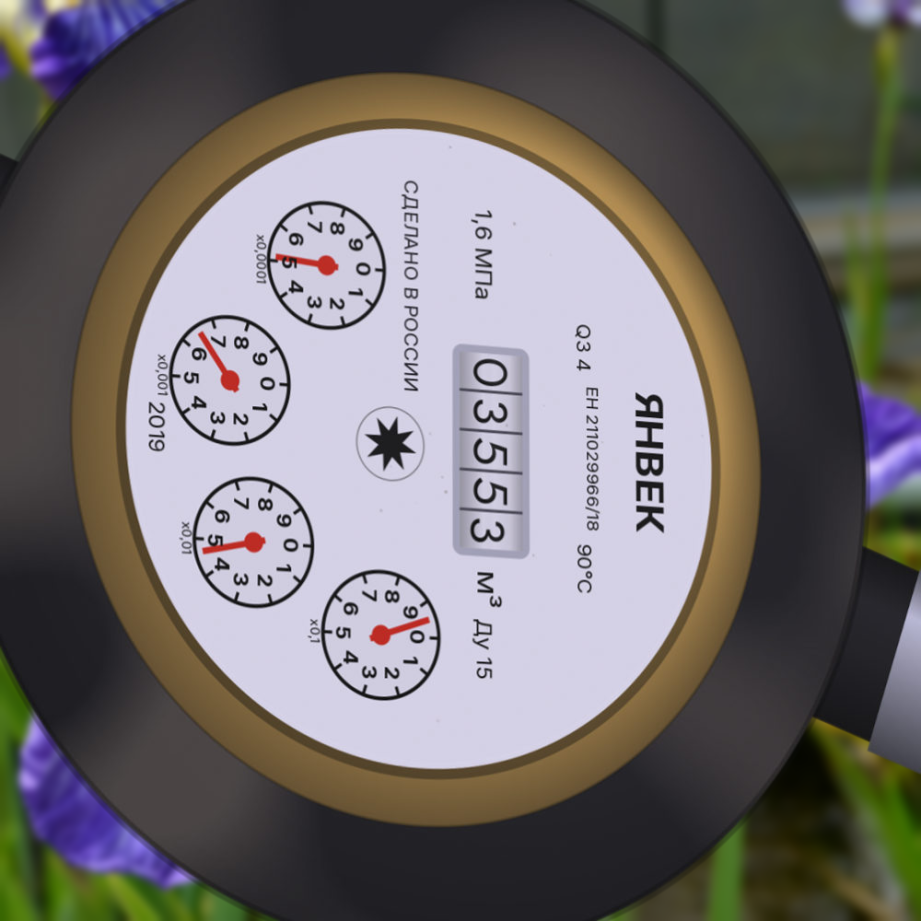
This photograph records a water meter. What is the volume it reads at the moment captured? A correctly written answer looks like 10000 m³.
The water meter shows 3552.9465 m³
